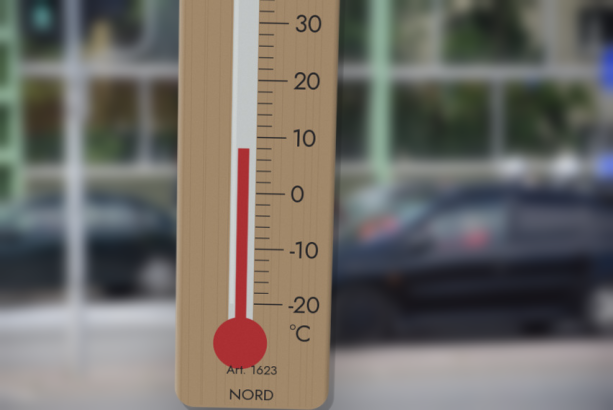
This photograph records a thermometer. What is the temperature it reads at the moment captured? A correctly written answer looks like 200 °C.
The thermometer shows 8 °C
